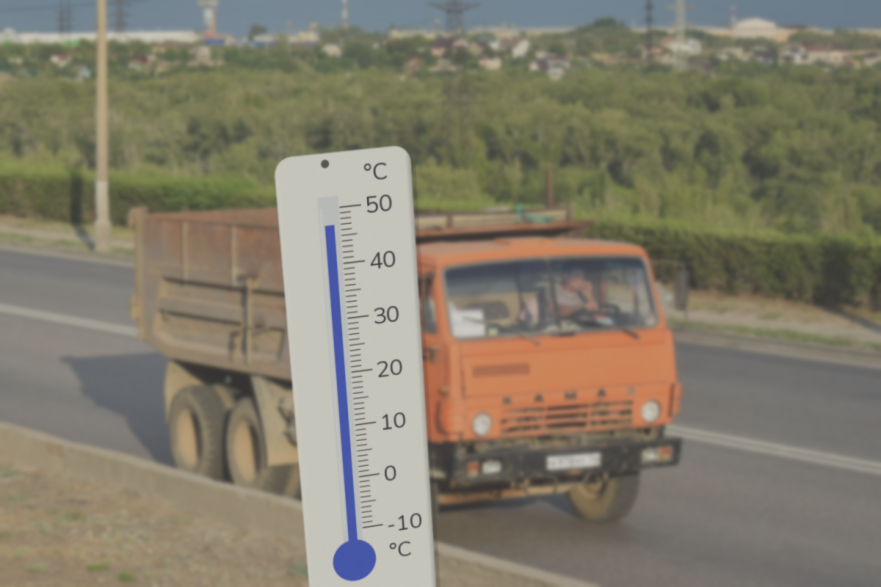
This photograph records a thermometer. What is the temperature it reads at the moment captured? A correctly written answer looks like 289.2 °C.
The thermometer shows 47 °C
